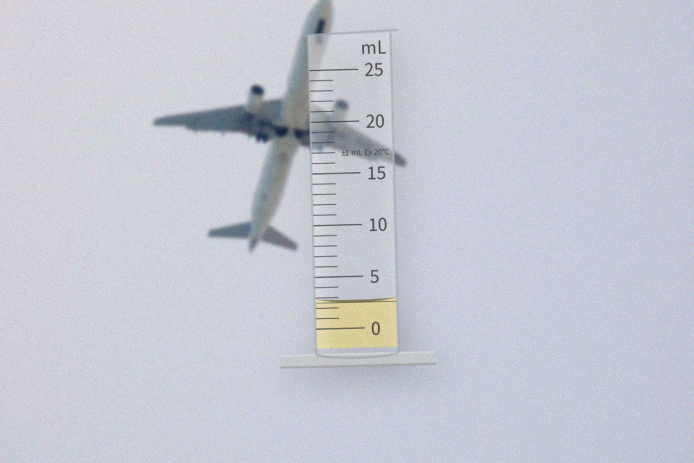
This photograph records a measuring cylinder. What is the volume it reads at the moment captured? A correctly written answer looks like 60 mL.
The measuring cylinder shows 2.5 mL
